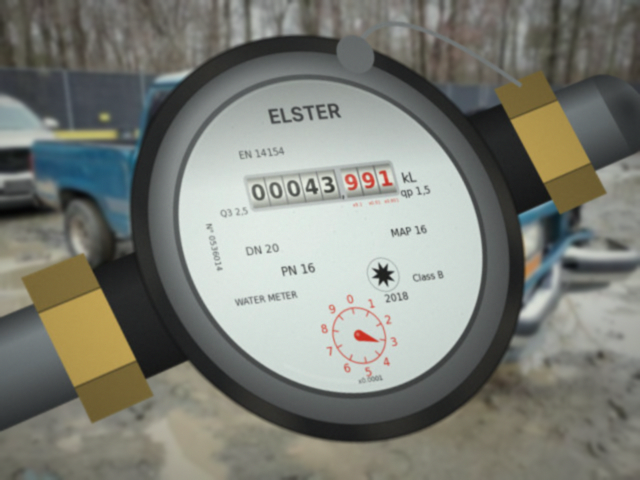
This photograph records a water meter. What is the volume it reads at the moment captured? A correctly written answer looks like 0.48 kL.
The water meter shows 43.9913 kL
